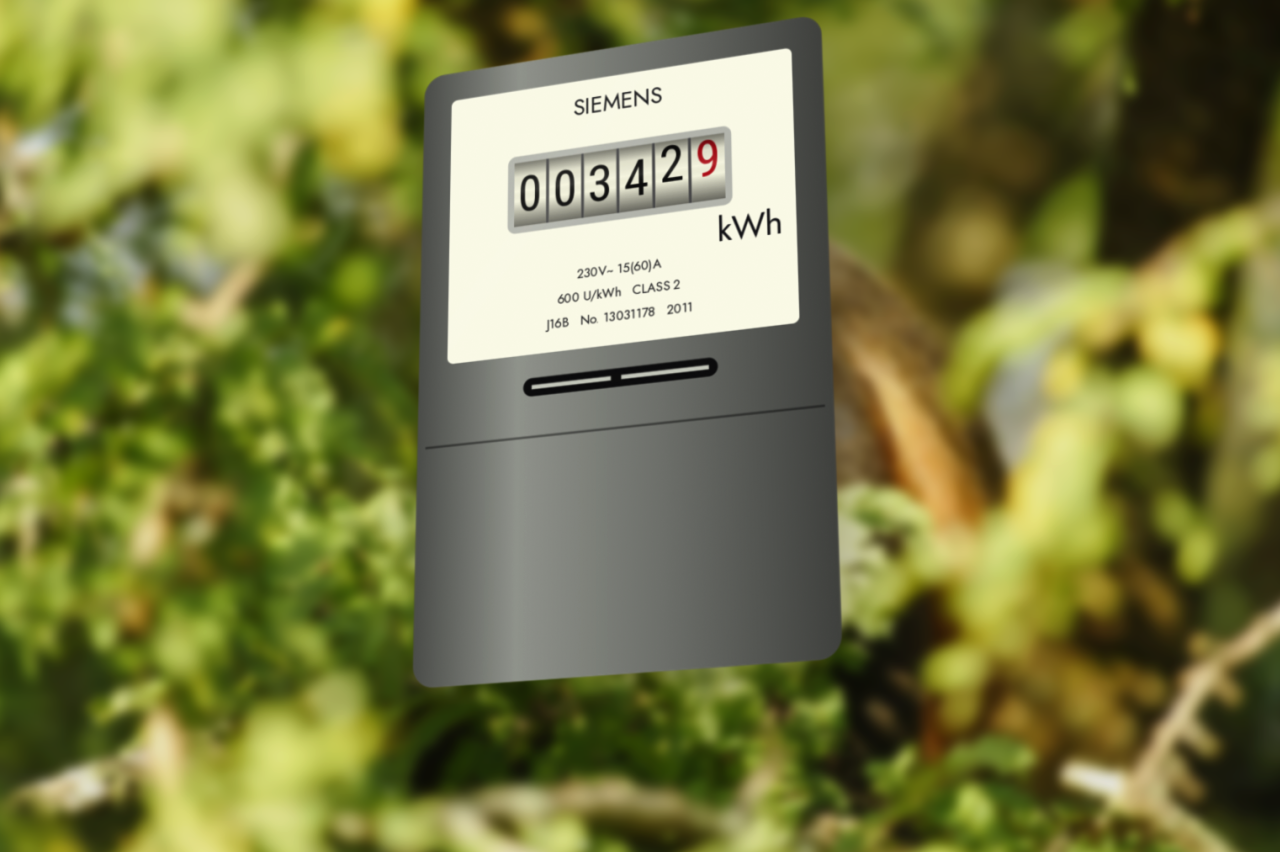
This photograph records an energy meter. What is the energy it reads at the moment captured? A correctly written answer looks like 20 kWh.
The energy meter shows 342.9 kWh
